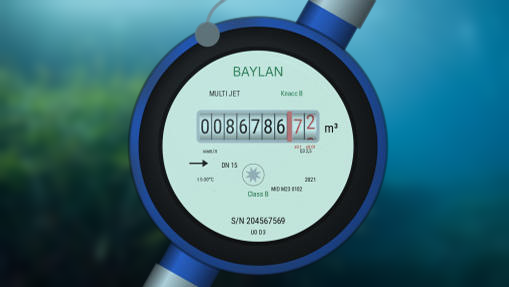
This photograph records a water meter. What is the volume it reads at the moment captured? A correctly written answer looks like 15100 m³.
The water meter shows 86786.72 m³
